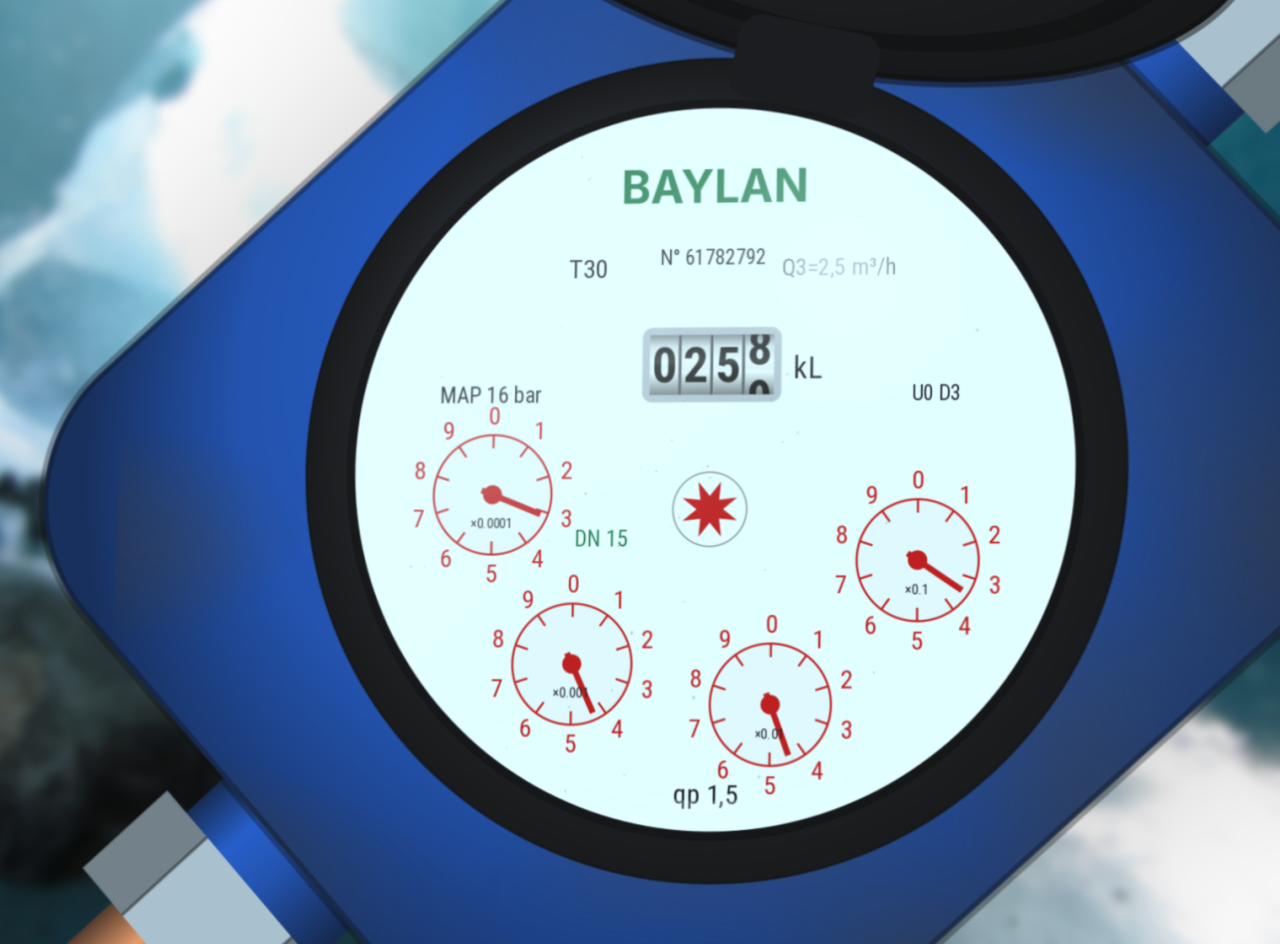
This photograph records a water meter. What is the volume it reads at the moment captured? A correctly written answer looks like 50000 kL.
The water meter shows 258.3443 kL
